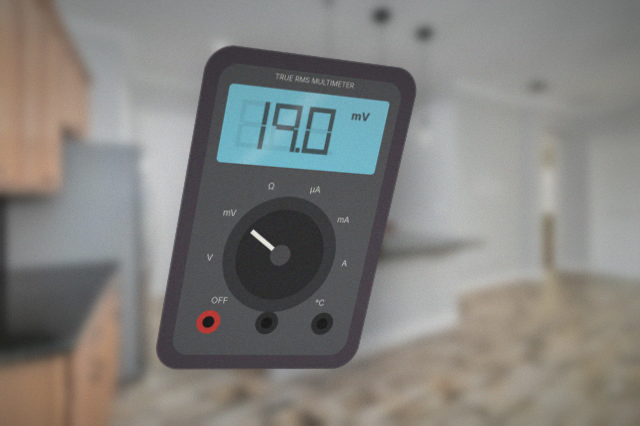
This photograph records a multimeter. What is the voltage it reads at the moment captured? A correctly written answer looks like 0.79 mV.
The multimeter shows 19.0 mV
